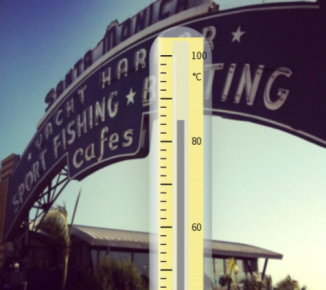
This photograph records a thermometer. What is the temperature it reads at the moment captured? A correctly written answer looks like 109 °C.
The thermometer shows 85 °C
